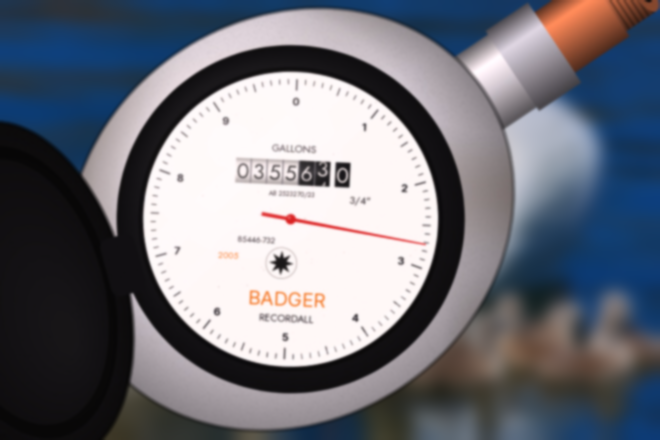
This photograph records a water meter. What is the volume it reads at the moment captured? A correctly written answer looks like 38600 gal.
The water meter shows 355632.7 gal
